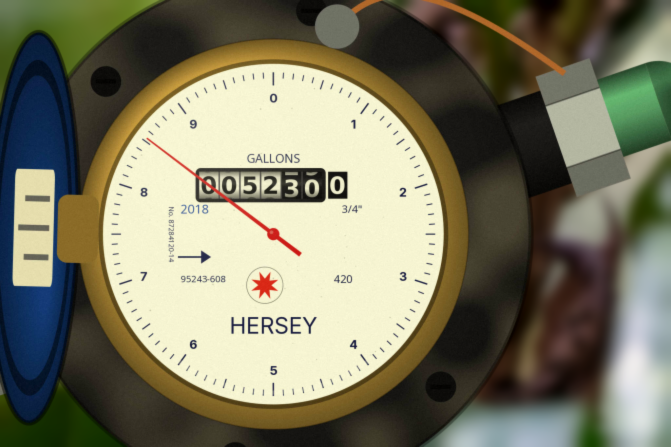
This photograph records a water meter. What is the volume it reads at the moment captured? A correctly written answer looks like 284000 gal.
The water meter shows 52298.5 gal
